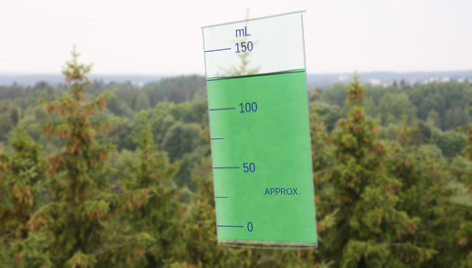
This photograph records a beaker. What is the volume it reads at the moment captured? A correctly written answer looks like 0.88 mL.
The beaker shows 125 mL
